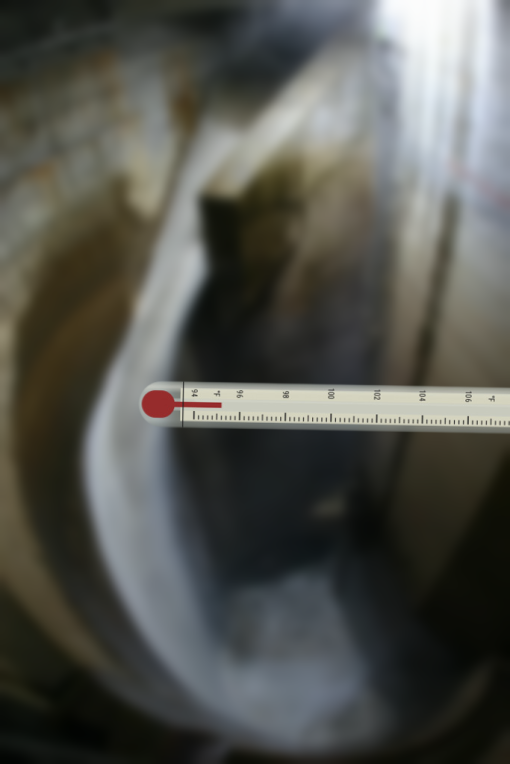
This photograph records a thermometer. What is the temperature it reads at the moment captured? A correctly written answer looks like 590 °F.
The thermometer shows 95.2 °F
